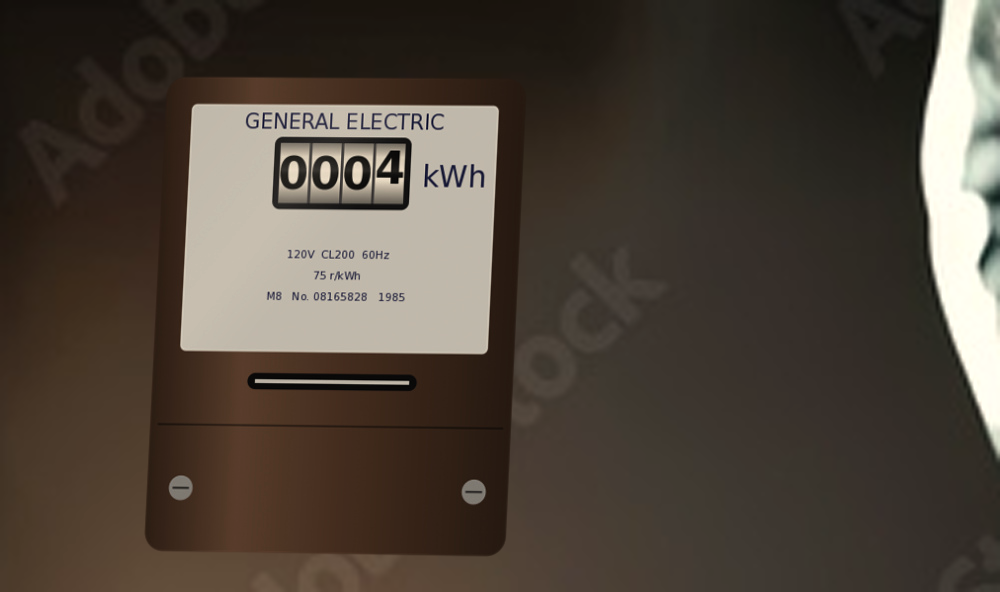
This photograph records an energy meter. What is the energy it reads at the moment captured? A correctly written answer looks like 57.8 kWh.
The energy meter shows 4 kWh
